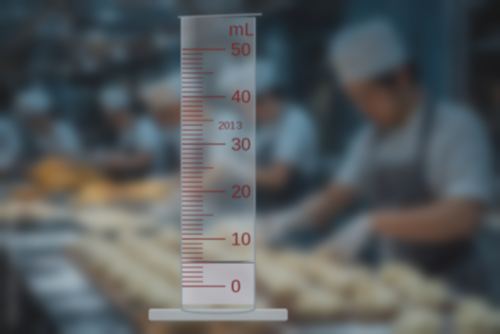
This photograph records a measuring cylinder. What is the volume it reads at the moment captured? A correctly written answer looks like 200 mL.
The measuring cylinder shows 5 mL
